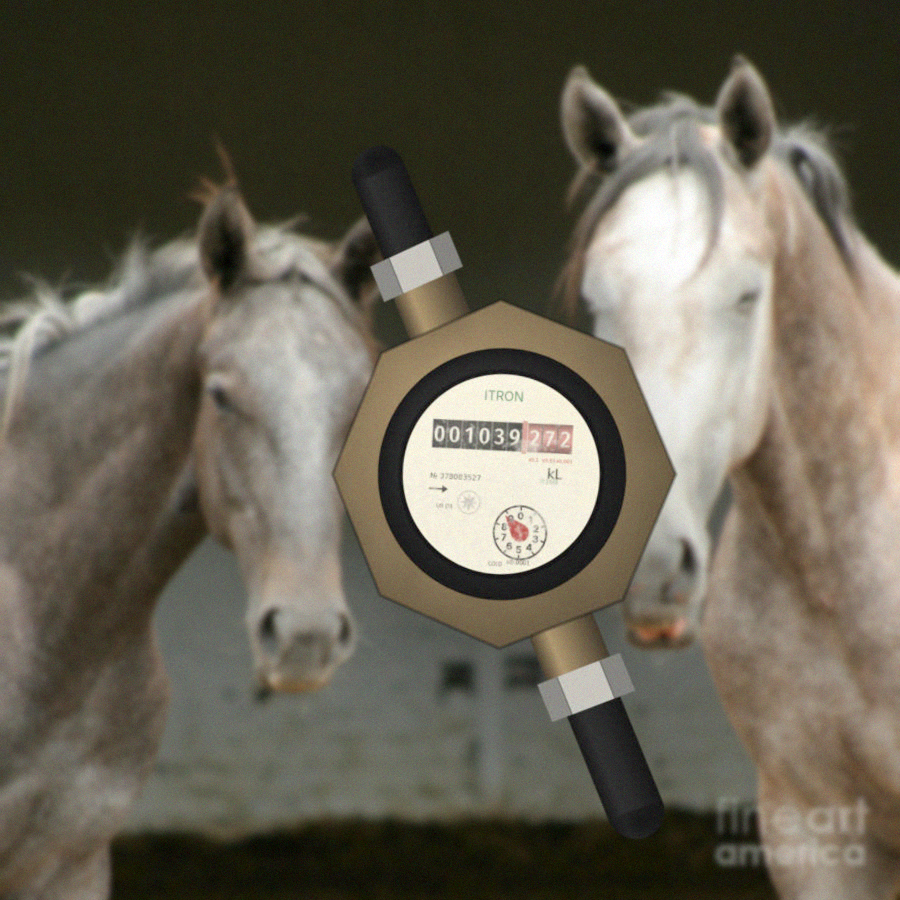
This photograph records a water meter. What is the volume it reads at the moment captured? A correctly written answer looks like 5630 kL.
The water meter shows 1039.2728 kL
